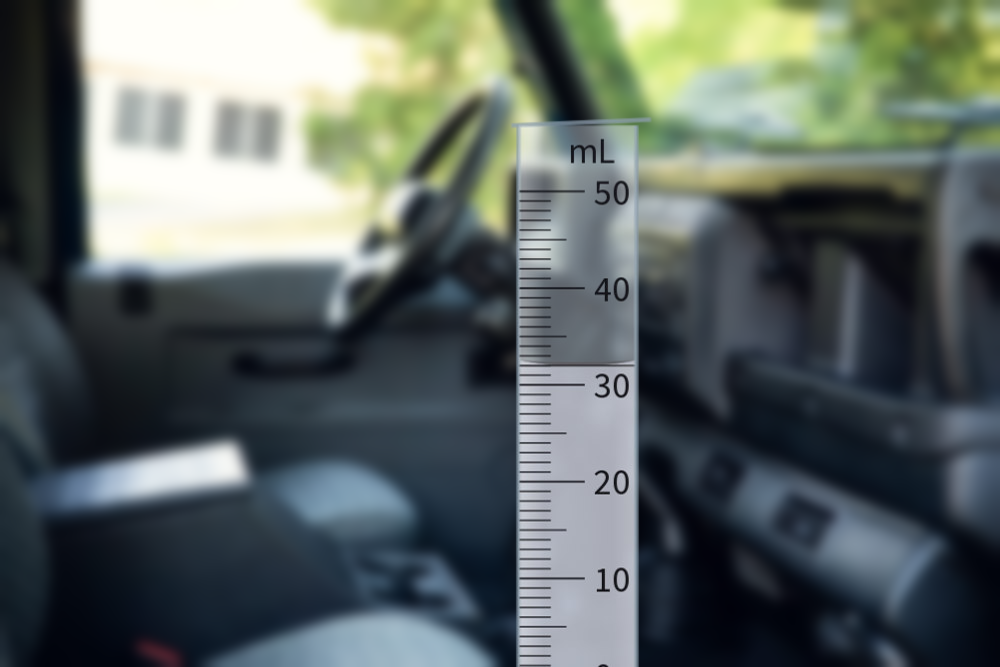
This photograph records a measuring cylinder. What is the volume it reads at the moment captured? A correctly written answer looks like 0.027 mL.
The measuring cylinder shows 32 mL
